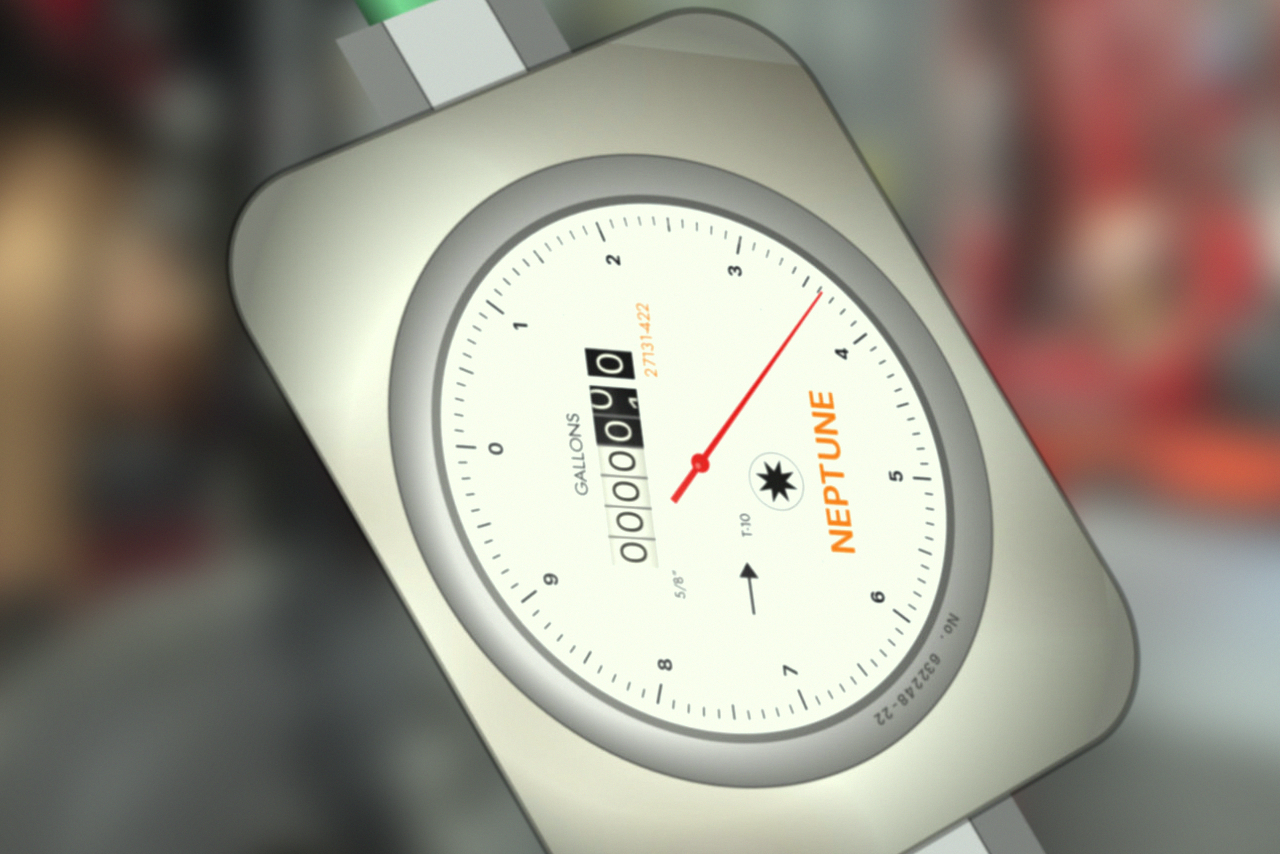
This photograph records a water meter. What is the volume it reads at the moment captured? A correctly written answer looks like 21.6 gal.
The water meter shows 3.6 gal
